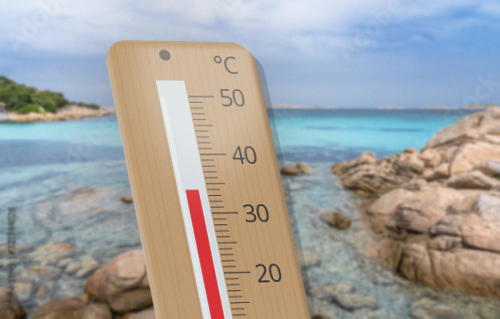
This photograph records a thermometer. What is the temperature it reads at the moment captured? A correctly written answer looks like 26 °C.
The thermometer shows 34 °C
